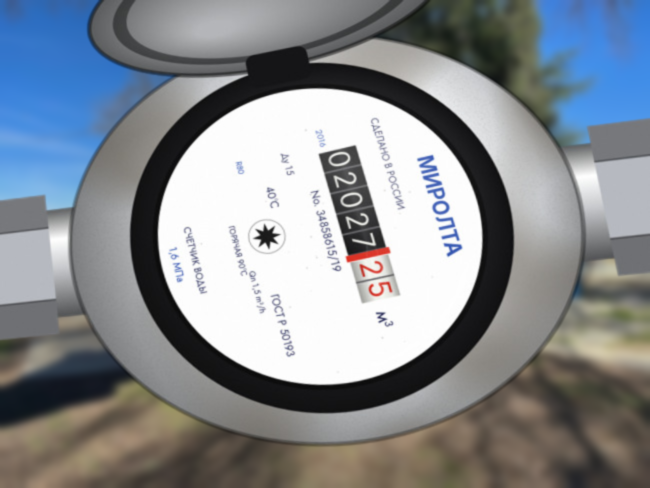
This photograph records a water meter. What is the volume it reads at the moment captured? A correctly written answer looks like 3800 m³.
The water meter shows 2027.25 m³
